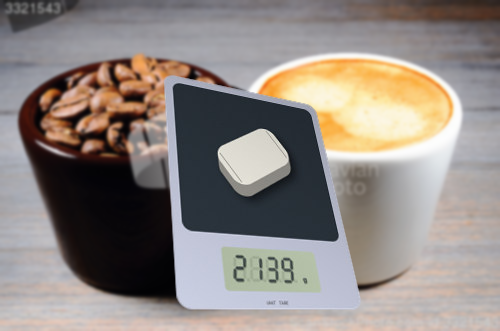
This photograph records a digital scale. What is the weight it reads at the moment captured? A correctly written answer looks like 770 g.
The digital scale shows 2139 g
